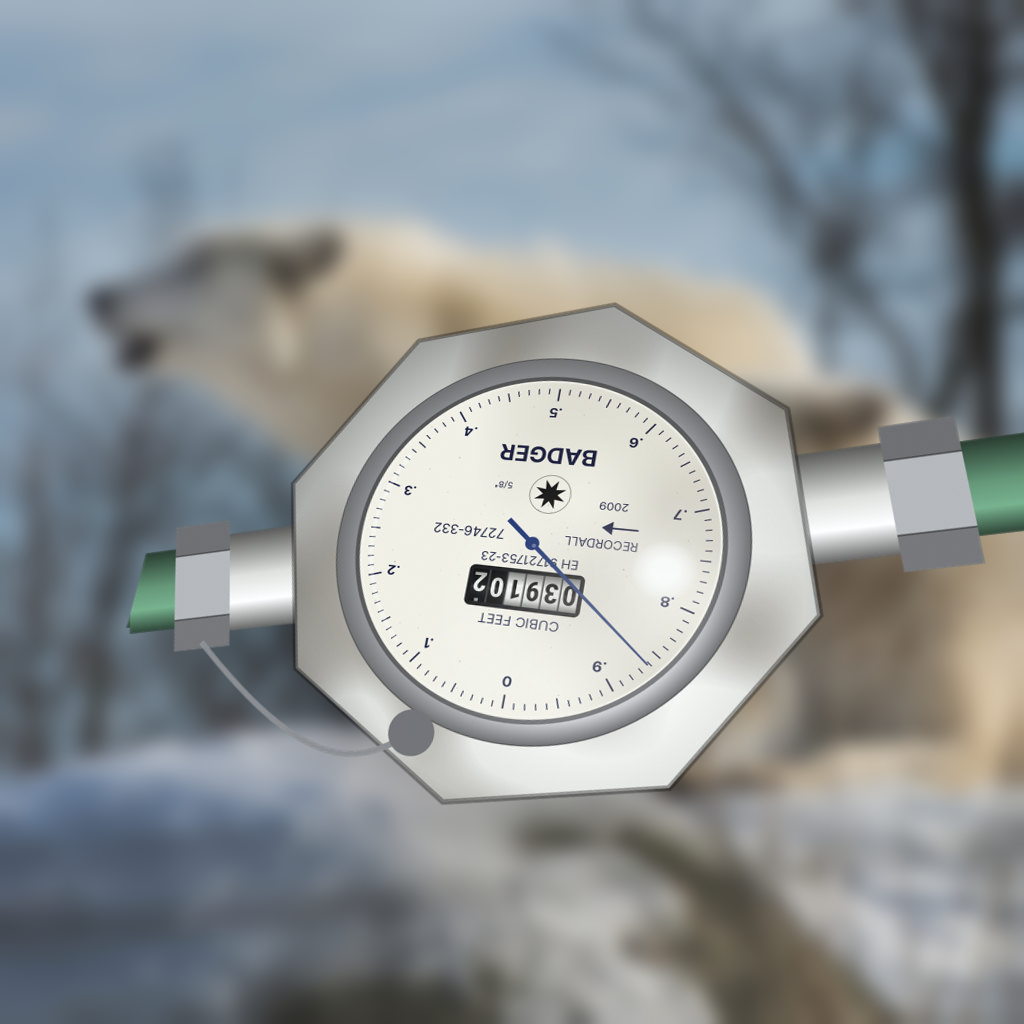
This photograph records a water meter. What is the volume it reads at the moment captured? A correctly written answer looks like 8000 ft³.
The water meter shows 39101.86 ft³
